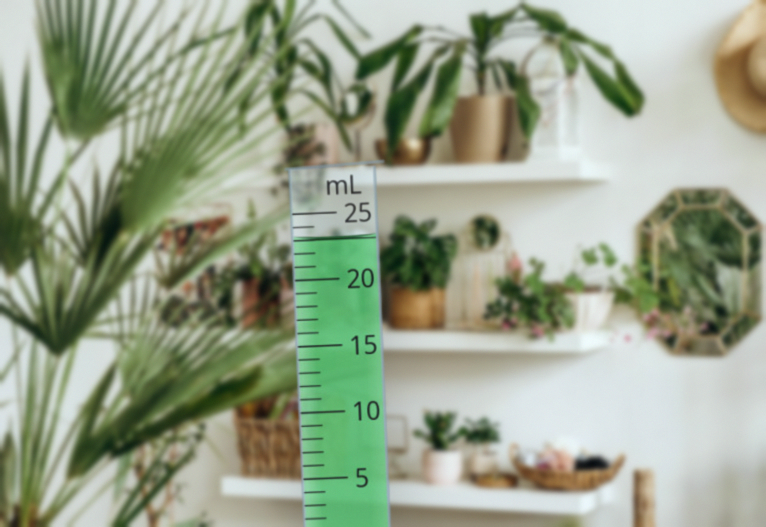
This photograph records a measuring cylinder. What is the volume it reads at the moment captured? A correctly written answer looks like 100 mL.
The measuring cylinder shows 23 mL
